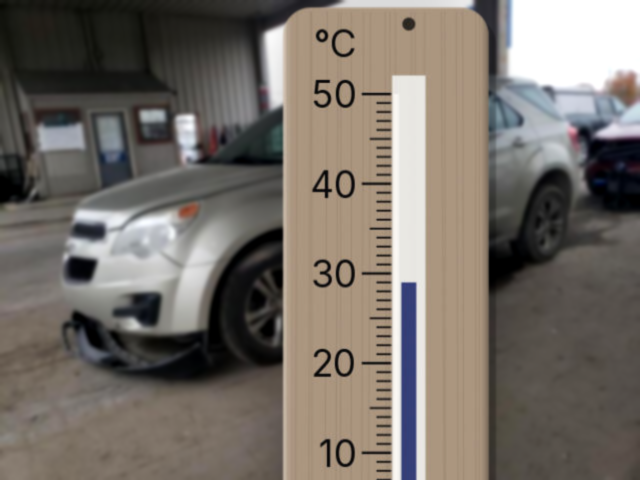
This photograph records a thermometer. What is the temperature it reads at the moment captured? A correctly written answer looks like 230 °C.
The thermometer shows 29 °C
